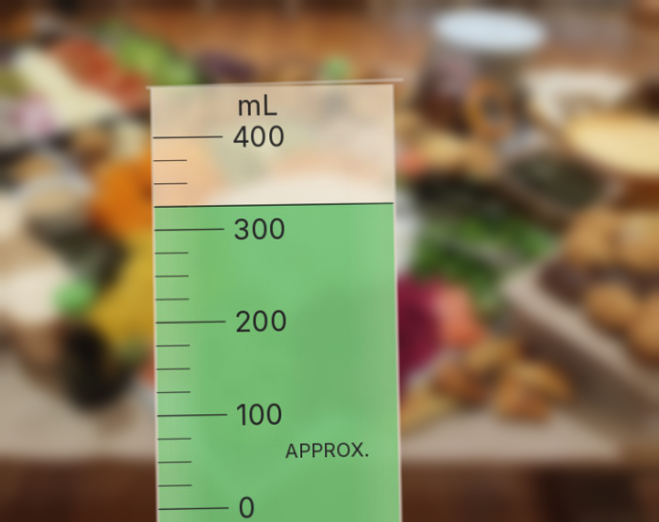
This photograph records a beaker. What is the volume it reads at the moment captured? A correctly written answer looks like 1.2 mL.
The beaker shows 325 mL
